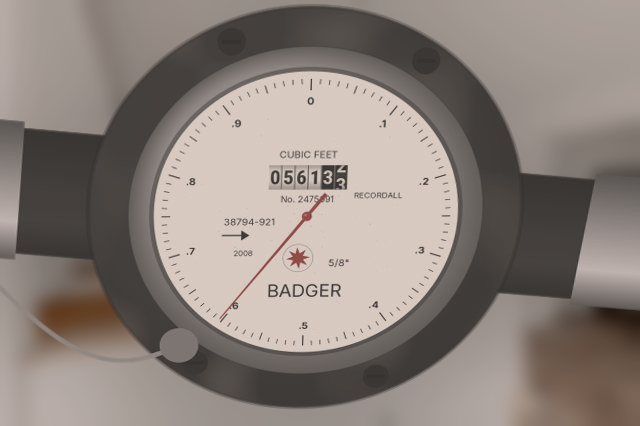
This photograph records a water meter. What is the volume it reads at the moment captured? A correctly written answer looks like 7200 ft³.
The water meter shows 56132.60 ft³
